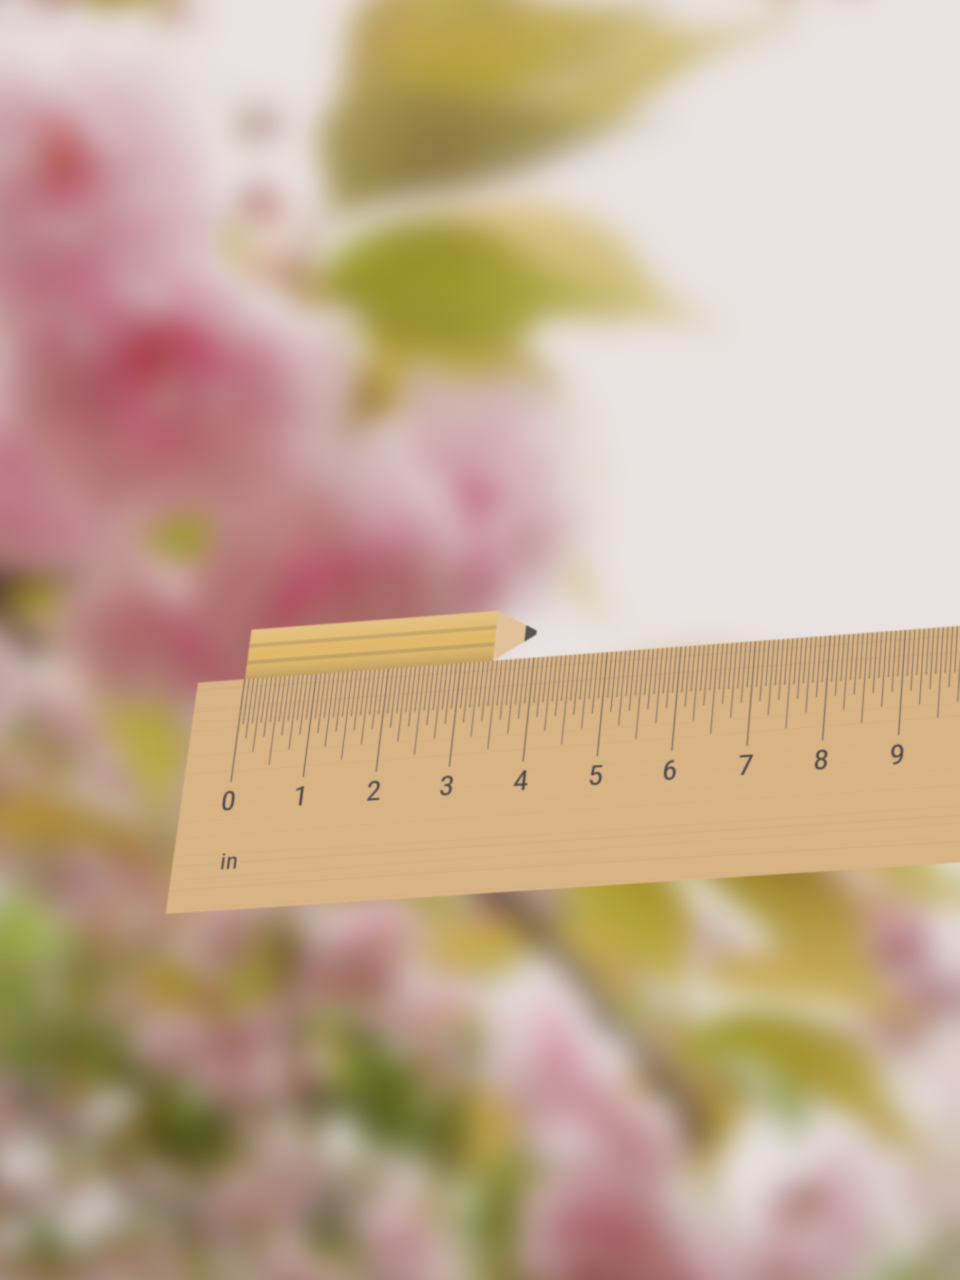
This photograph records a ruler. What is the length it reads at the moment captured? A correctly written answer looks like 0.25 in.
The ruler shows 4 in
